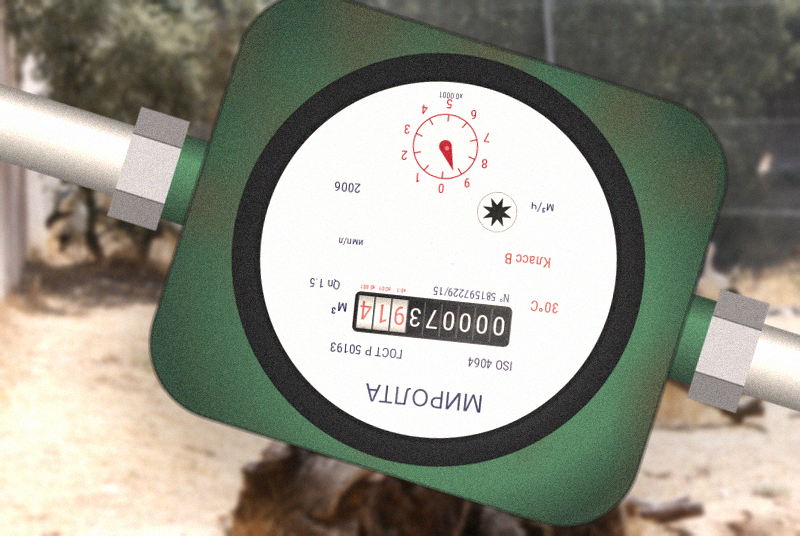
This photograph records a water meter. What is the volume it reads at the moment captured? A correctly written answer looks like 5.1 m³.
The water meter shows 73.9139 m³
